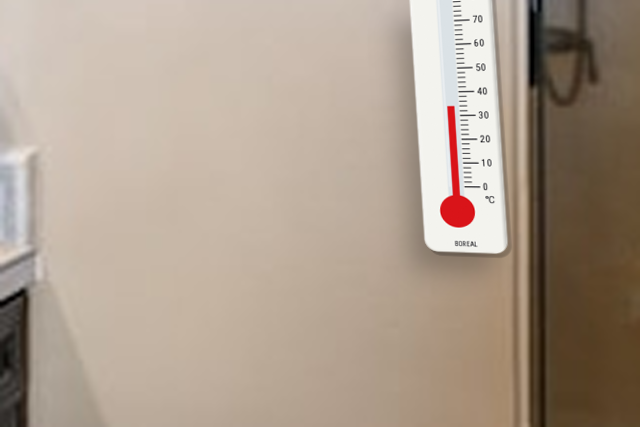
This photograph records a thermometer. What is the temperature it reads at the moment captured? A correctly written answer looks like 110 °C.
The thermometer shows 34 °C
